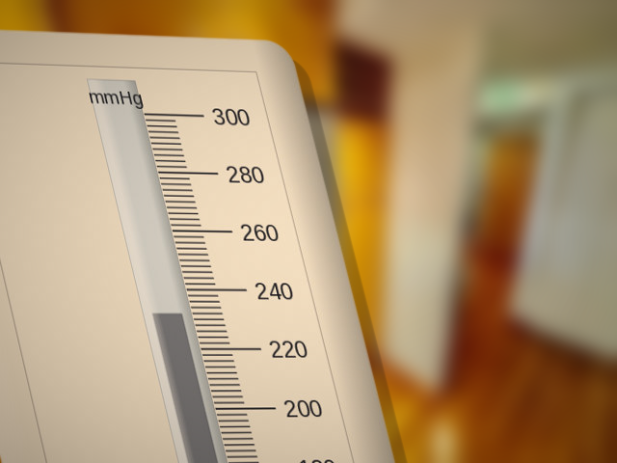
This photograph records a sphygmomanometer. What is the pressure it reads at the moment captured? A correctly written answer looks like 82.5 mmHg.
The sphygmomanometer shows 232 mmHg
